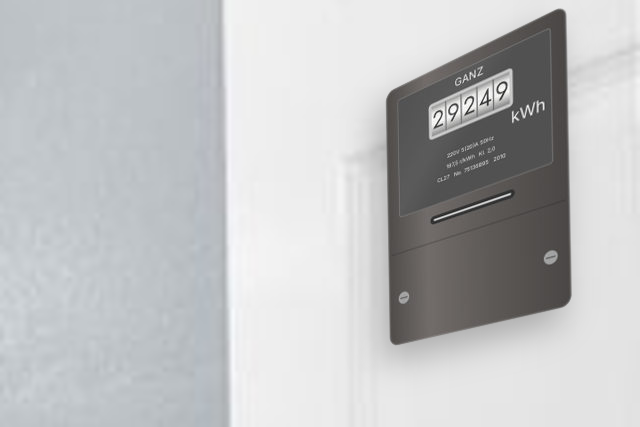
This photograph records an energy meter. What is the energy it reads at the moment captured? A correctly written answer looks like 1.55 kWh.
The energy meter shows 29249 kWh
